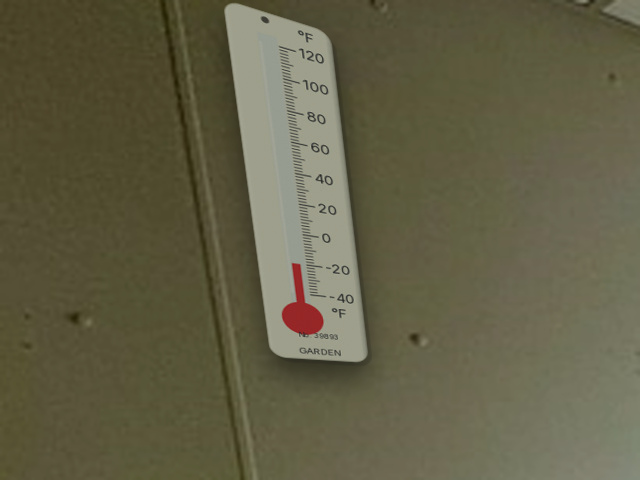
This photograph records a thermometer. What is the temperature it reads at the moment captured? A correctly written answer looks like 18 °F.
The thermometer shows -20 °F
